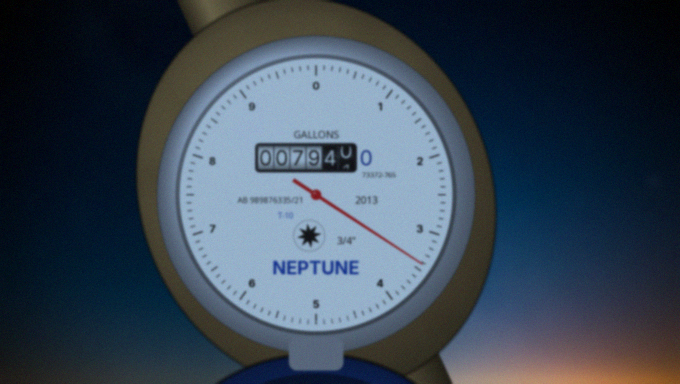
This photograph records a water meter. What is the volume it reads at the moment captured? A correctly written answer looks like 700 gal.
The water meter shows 79403.4 gal
